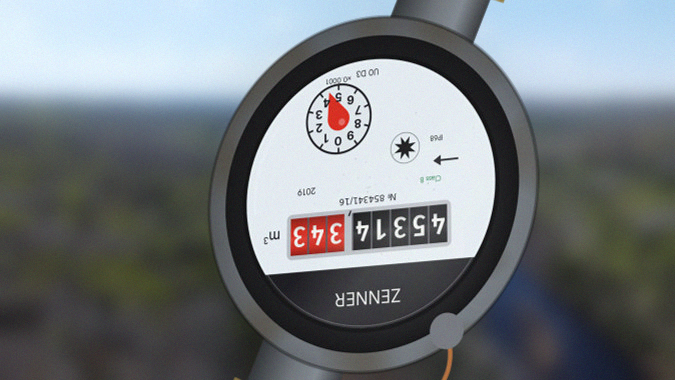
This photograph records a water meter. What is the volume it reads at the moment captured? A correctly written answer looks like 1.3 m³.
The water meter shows 45314.3434 m³
